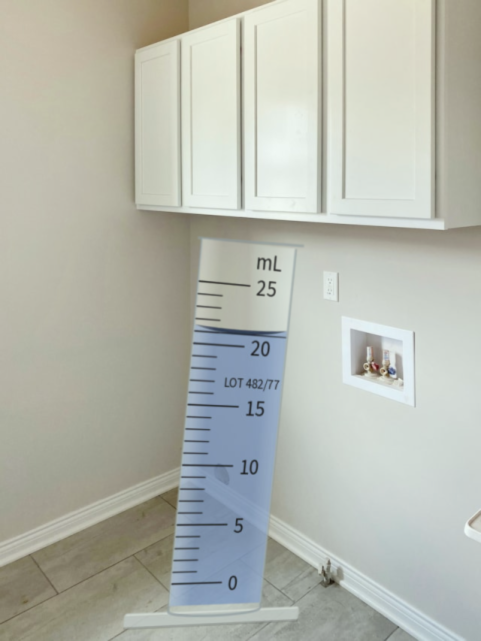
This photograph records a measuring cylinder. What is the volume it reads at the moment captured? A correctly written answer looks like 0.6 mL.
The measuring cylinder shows 21 mL
